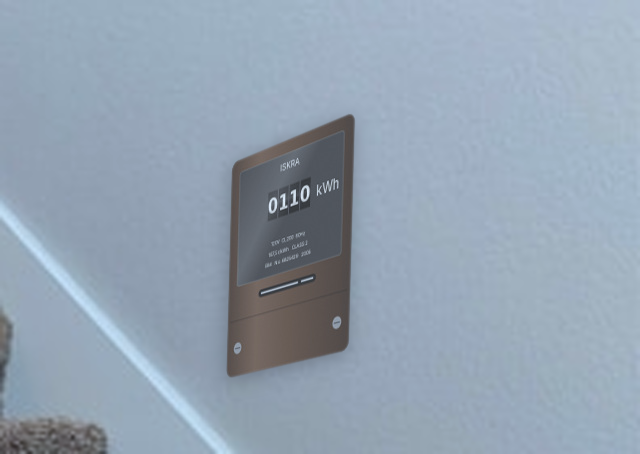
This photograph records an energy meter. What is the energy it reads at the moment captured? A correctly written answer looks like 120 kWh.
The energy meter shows 110 kWh
